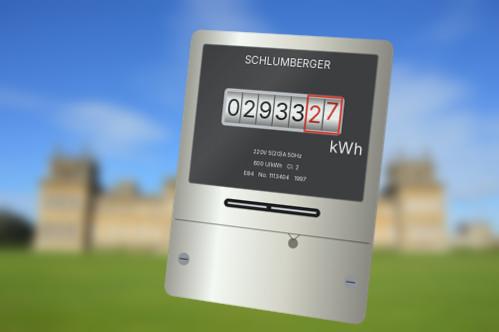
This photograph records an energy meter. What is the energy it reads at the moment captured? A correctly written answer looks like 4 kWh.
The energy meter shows 2933.27 kWh
